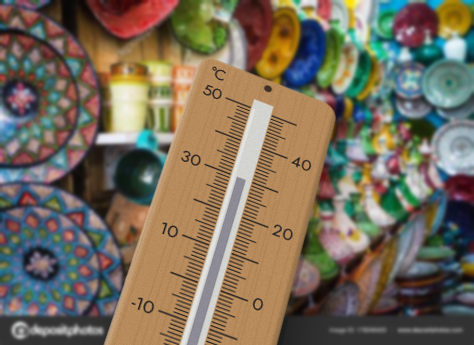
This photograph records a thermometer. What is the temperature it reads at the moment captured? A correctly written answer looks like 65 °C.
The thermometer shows 30 °C
